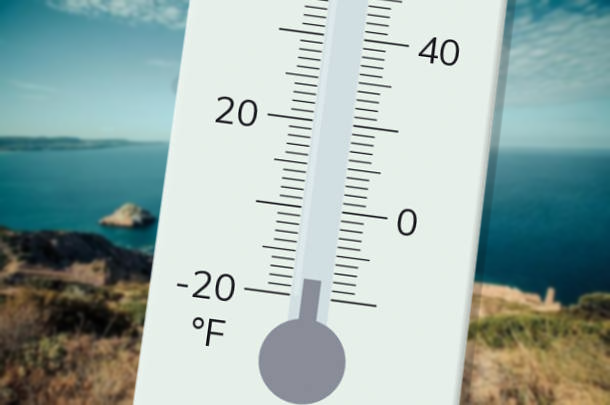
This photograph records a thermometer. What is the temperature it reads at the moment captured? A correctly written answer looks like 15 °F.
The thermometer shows -16 °F
